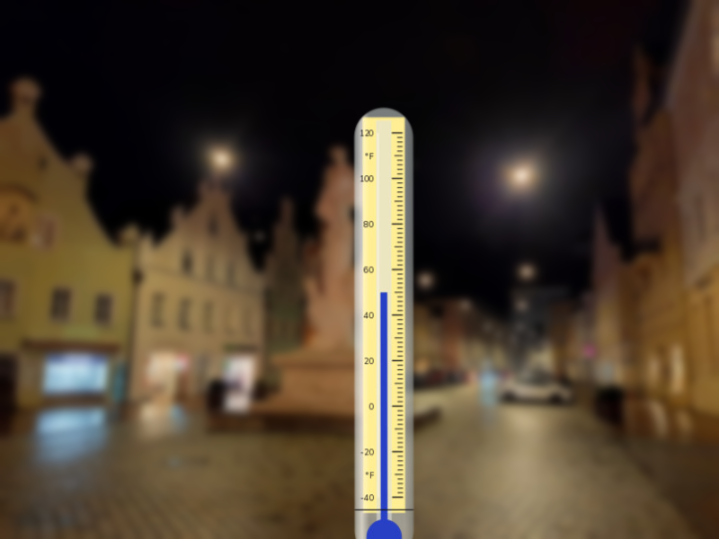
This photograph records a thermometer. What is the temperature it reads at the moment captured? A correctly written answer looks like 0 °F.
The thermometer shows 50 °F
